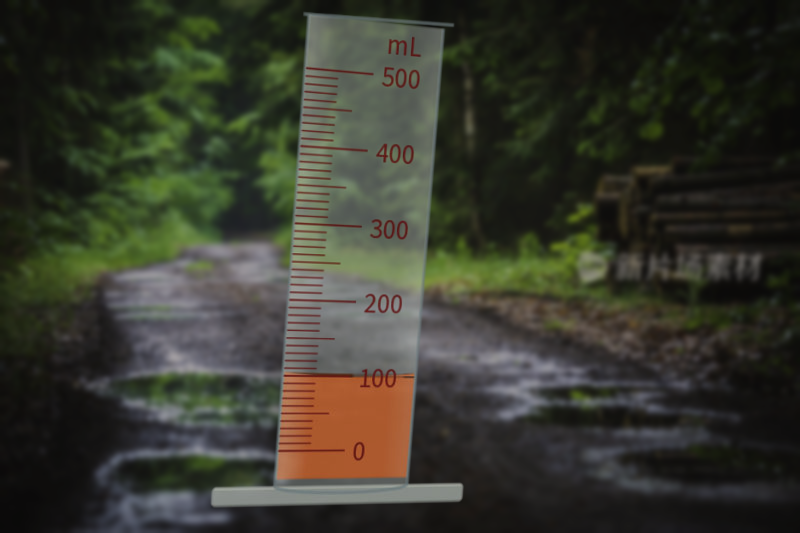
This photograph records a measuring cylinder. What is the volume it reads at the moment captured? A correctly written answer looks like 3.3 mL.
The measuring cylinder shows 100 mL
